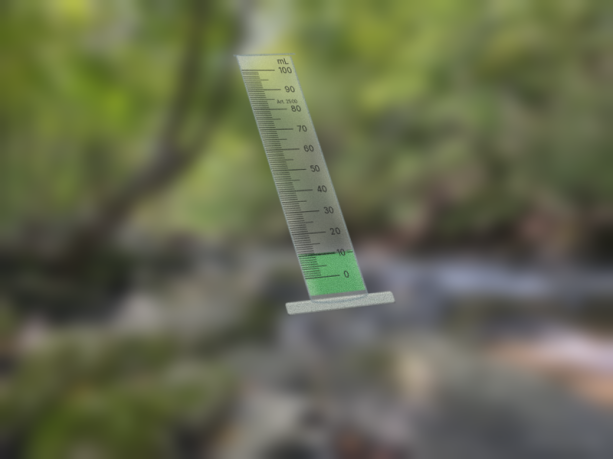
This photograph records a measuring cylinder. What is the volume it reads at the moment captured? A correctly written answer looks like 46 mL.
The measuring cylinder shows 10 mL
